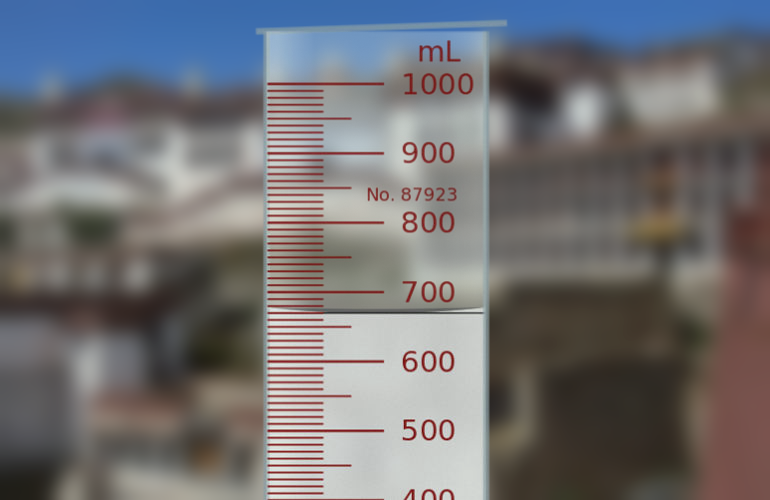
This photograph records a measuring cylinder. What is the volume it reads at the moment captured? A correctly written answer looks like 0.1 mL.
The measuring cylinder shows 670 mL
